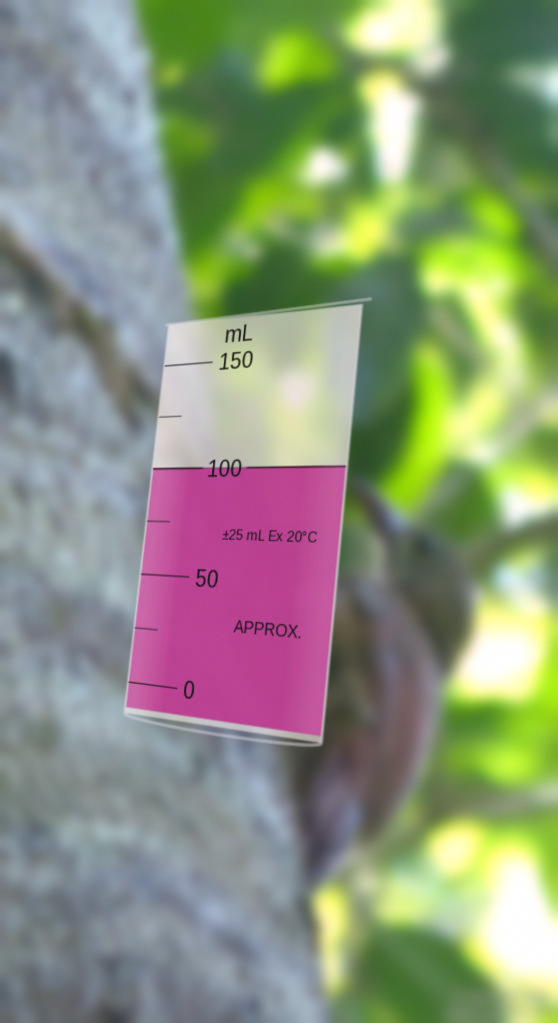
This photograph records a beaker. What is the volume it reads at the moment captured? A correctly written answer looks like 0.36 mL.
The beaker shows 100 mL
